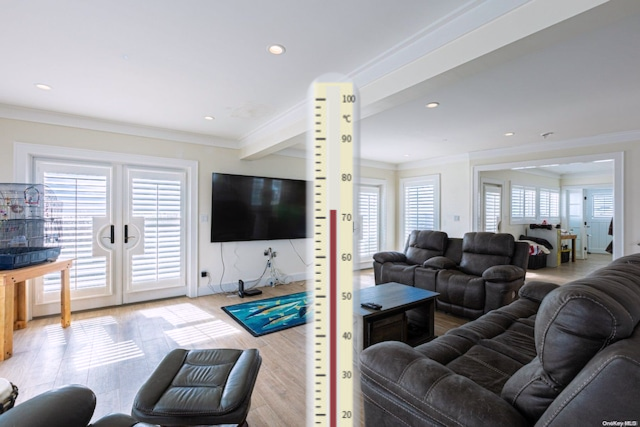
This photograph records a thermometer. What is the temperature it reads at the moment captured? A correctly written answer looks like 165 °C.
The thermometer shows 72 °C
